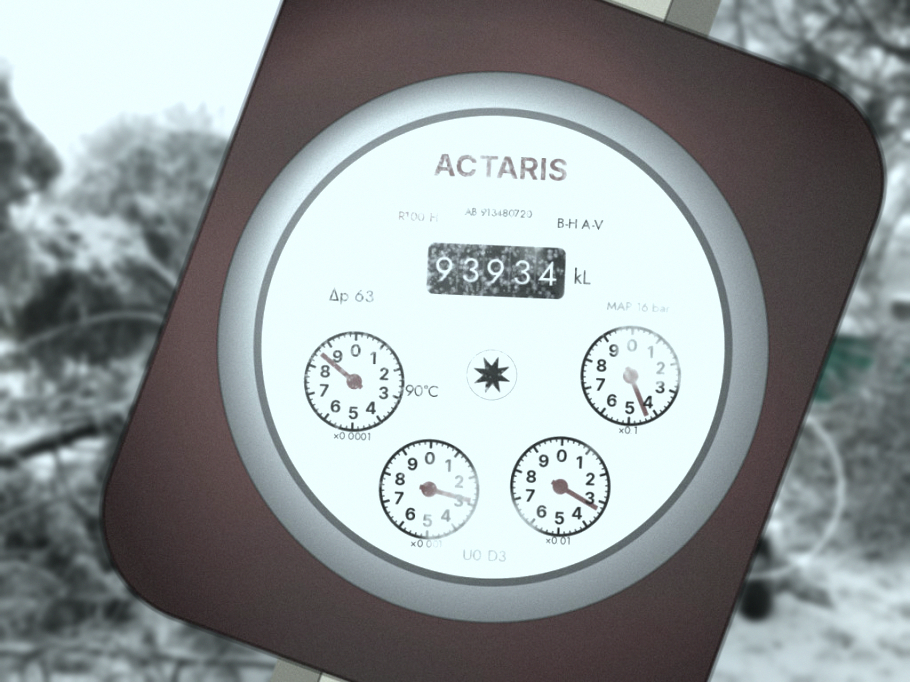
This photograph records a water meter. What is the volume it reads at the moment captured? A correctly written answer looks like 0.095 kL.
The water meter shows 93934.4328 kL
